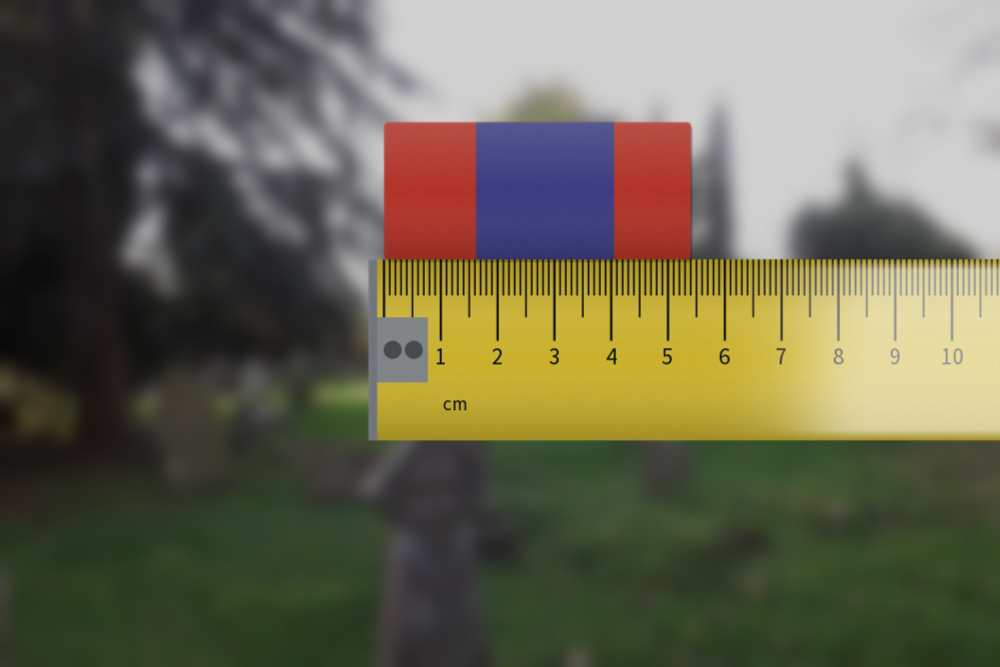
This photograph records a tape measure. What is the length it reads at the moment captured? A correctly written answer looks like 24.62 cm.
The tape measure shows 5.4 cm
